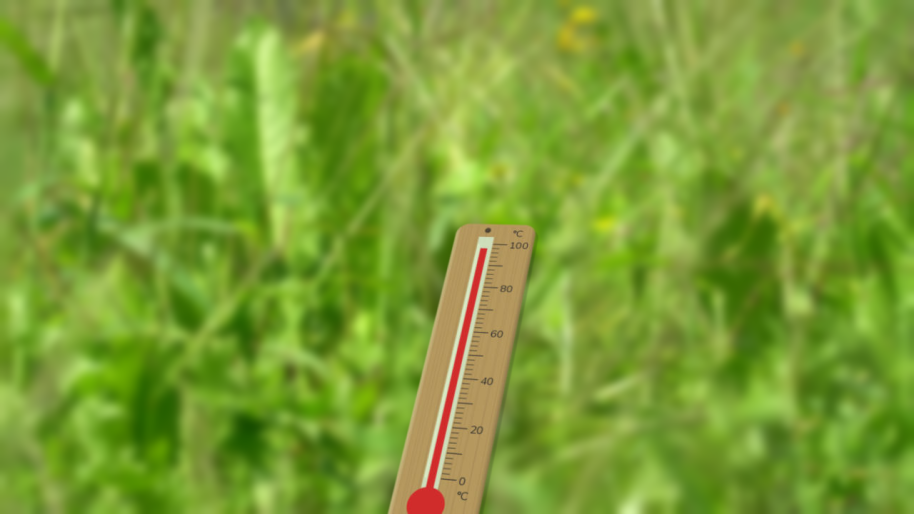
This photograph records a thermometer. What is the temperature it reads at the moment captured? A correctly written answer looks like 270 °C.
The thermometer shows 98 °C
